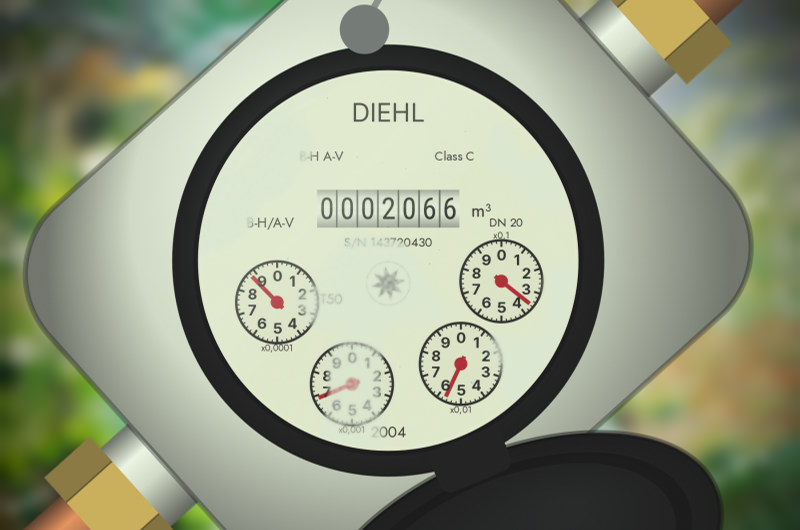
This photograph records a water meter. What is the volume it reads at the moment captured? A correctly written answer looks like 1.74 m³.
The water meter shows 2066.3568 m³
